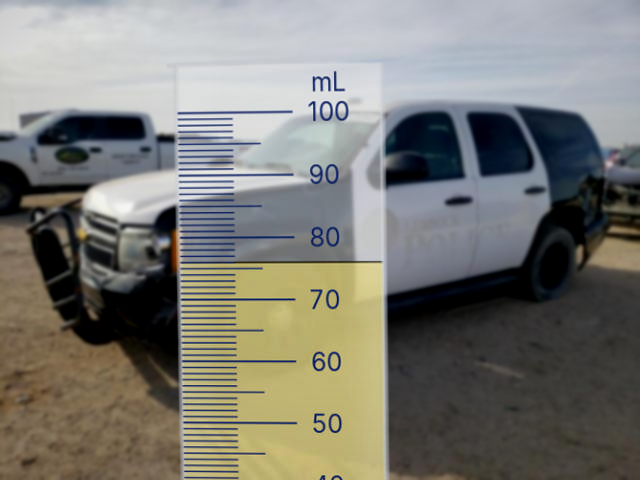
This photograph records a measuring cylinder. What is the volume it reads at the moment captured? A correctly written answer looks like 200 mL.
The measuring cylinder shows 76 mL
